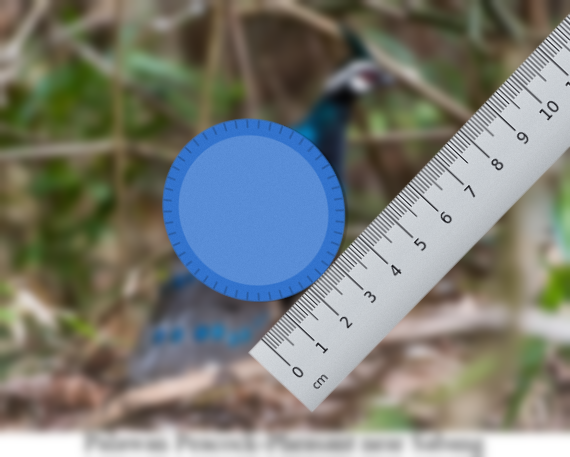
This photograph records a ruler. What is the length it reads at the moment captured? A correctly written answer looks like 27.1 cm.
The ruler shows 5 cm
